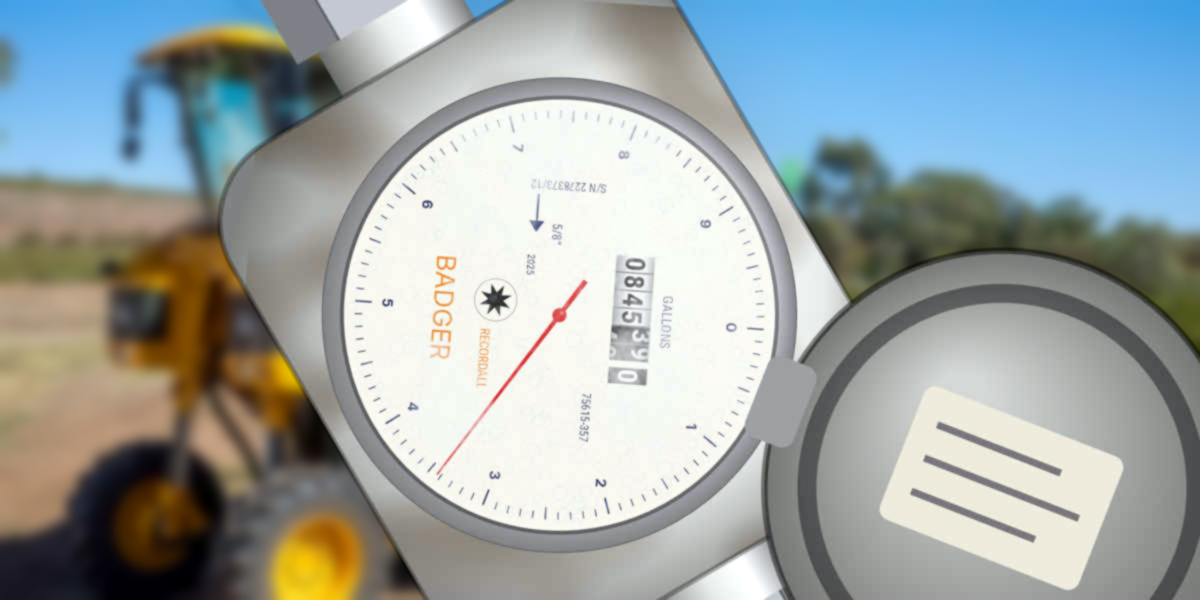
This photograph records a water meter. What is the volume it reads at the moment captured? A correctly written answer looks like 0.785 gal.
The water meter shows 845393.4 gal
